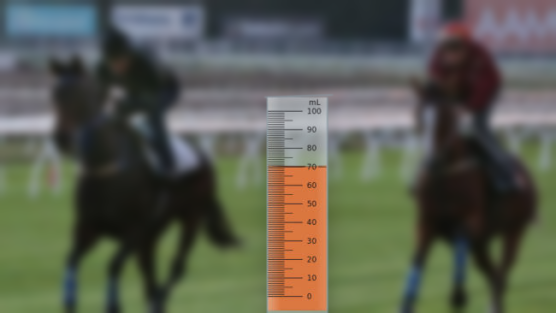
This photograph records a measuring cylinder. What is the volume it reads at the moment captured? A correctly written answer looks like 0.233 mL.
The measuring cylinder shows 70 mL
